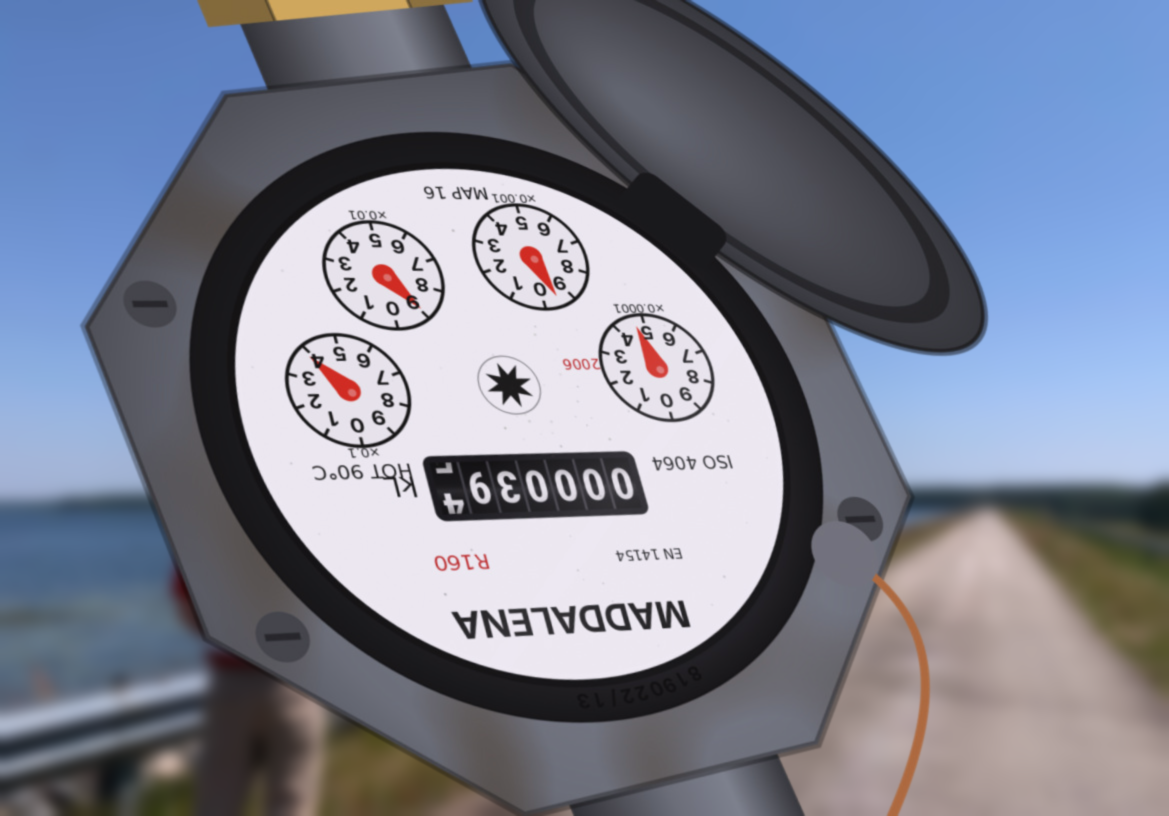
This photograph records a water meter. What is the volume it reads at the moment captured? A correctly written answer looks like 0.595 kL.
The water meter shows 394.3894 kL
